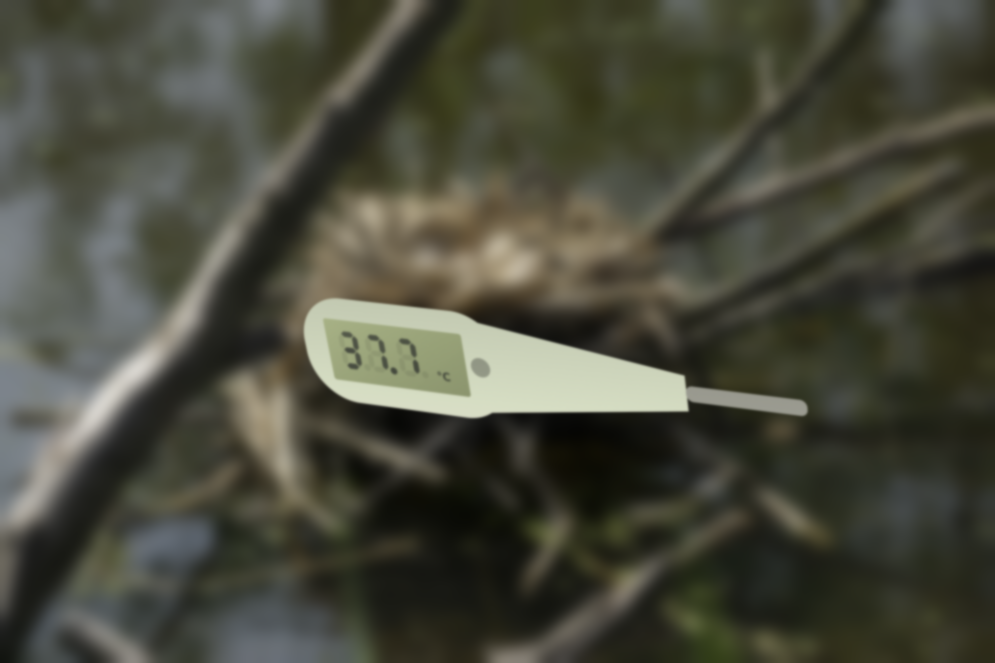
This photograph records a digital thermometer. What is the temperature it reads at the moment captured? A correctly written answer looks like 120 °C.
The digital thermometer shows 37.7 °C
